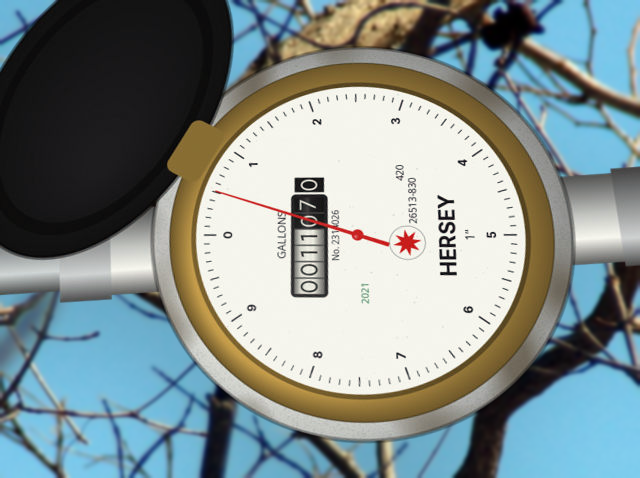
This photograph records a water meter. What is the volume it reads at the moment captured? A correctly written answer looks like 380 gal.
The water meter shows 11070.5 gal
